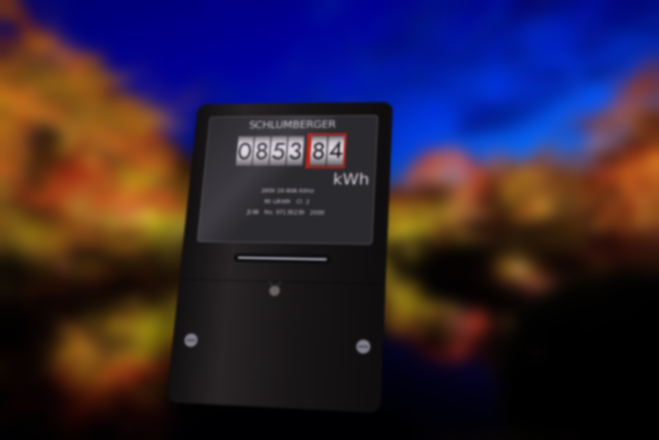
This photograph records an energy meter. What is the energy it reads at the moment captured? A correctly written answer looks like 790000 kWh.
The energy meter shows 853.84 kWh
